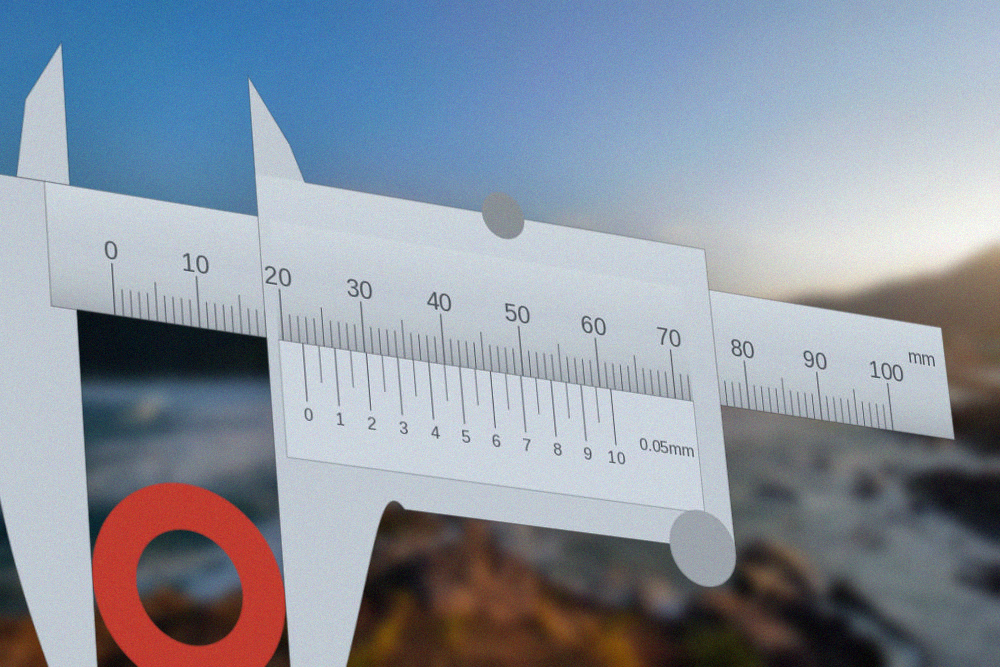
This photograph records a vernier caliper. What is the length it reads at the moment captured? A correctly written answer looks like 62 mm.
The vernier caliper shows 22.4 mm
